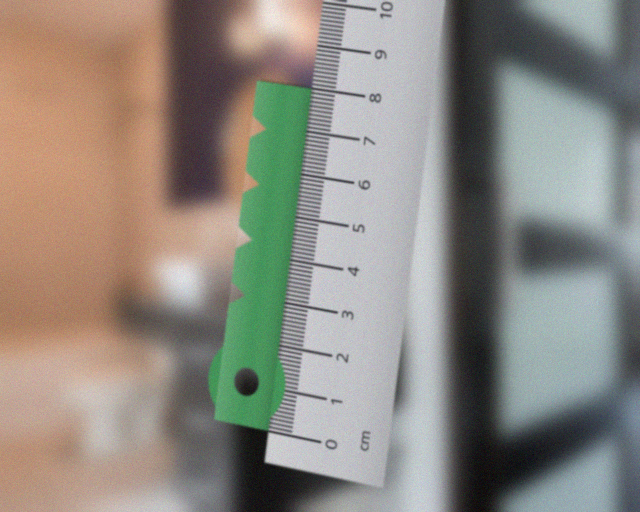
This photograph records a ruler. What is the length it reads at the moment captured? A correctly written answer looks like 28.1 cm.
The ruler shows 8 cm
